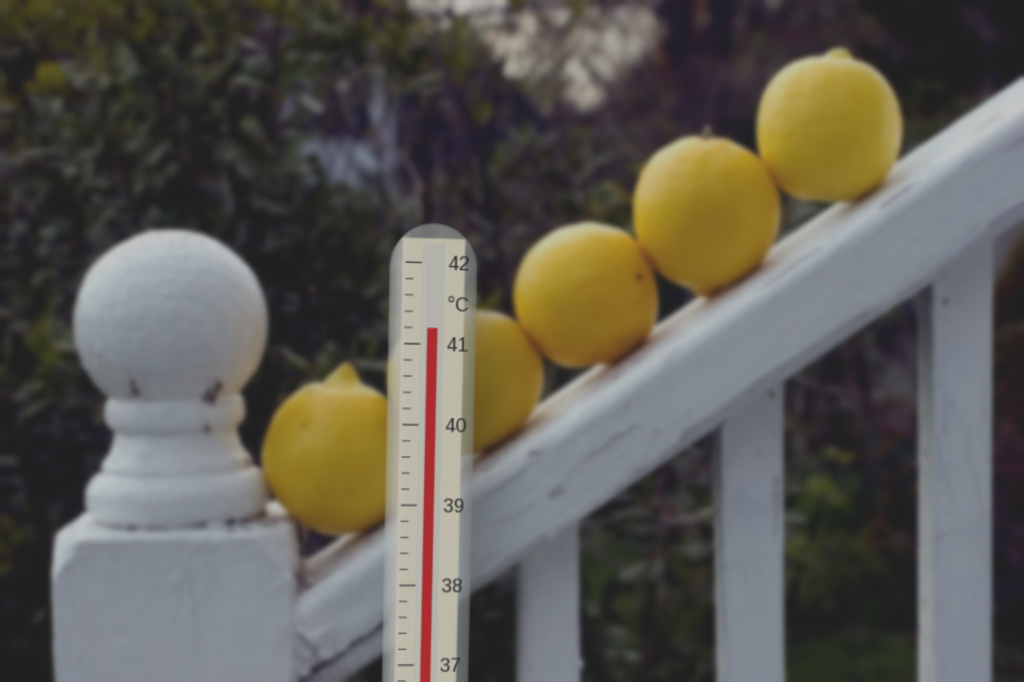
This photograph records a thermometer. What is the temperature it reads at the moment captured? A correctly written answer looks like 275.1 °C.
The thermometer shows 41.2 °C
